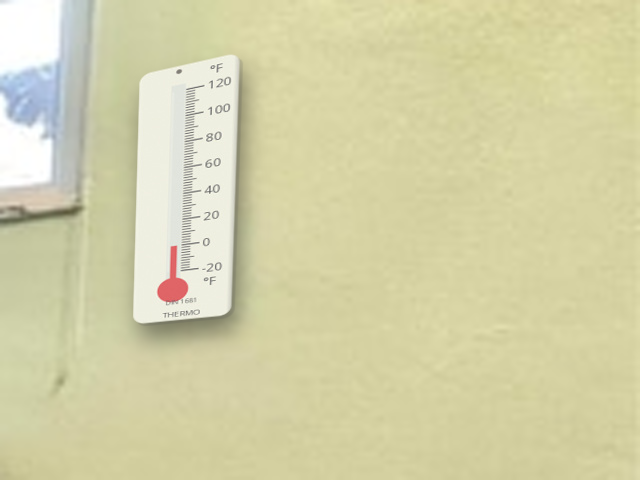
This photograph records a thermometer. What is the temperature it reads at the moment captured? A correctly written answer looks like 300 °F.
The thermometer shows 0 °F
